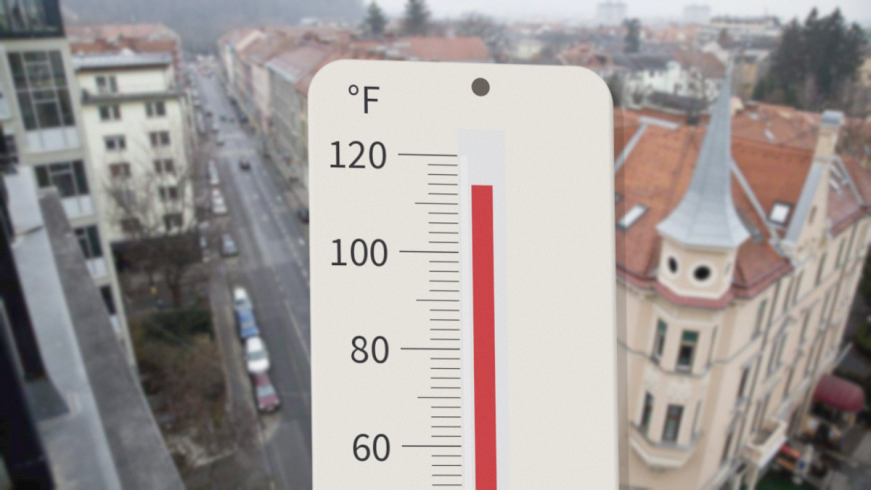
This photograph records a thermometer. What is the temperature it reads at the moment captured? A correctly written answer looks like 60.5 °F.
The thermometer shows 114 °F
